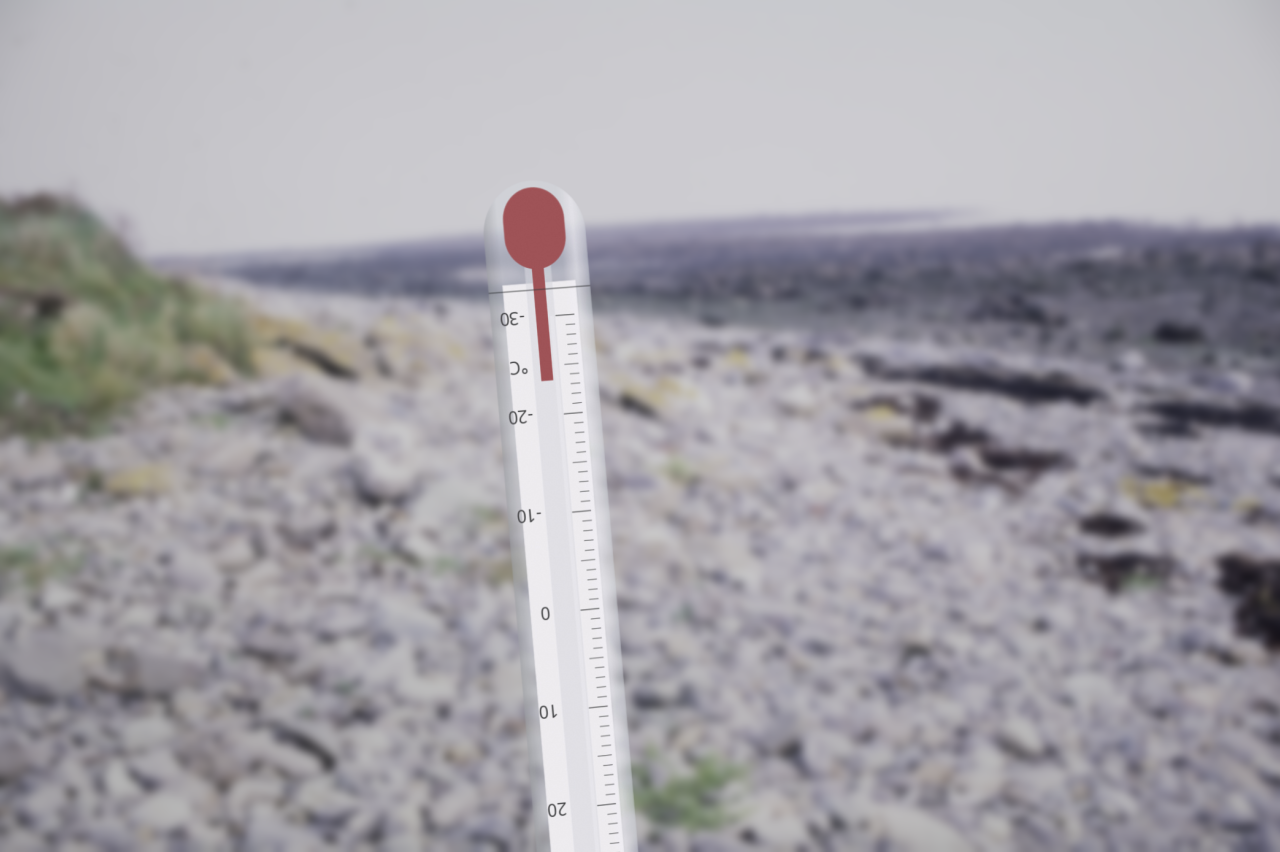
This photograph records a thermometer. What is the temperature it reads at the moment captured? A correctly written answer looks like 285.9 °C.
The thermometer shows -23.5 °C
